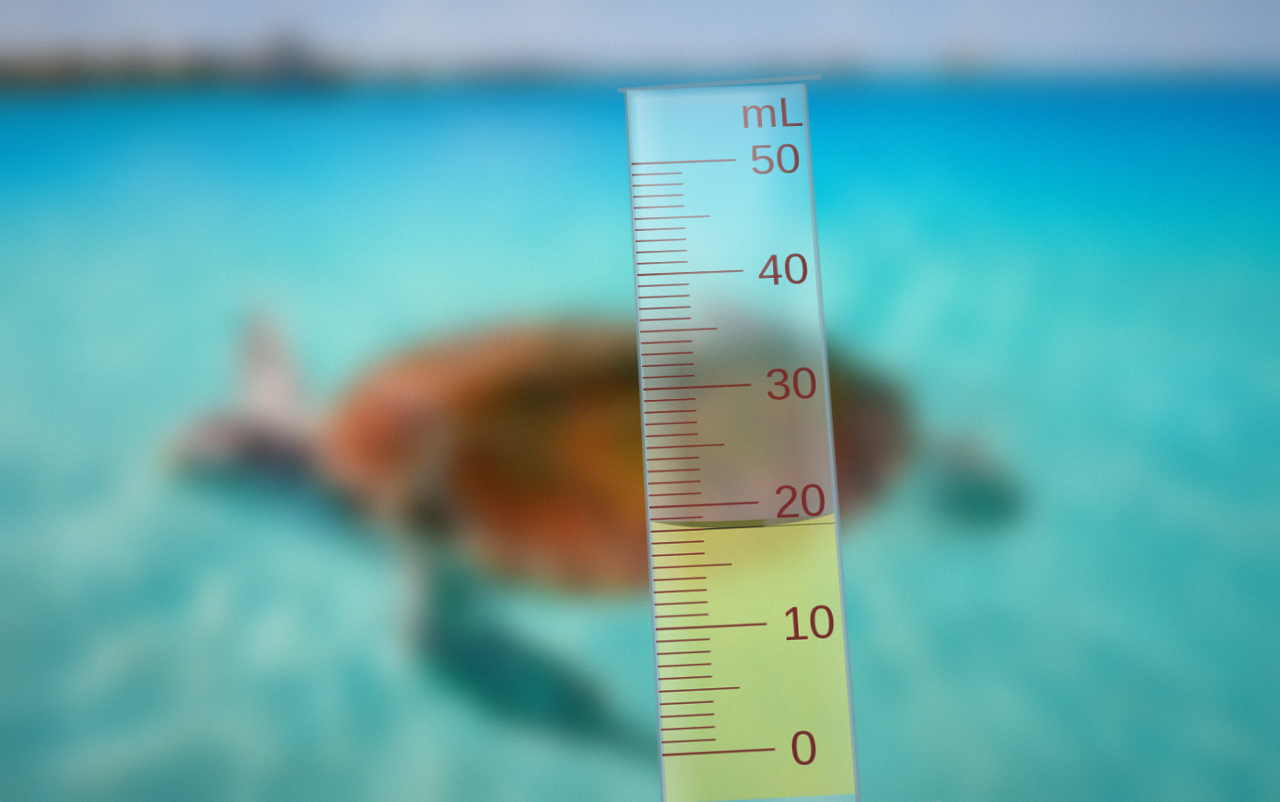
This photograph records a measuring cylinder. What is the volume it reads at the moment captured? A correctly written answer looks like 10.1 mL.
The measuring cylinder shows 18 mL
